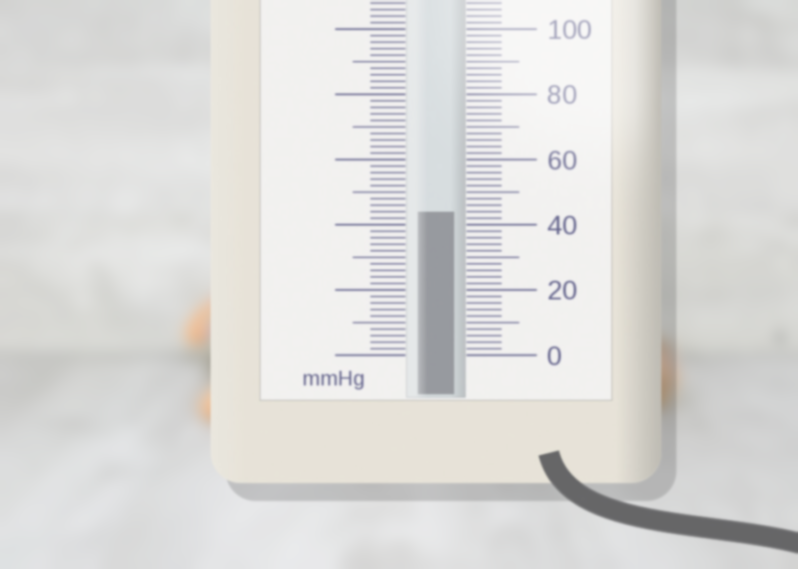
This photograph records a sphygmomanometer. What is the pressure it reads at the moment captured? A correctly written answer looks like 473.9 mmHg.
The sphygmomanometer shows 44 mmHg
